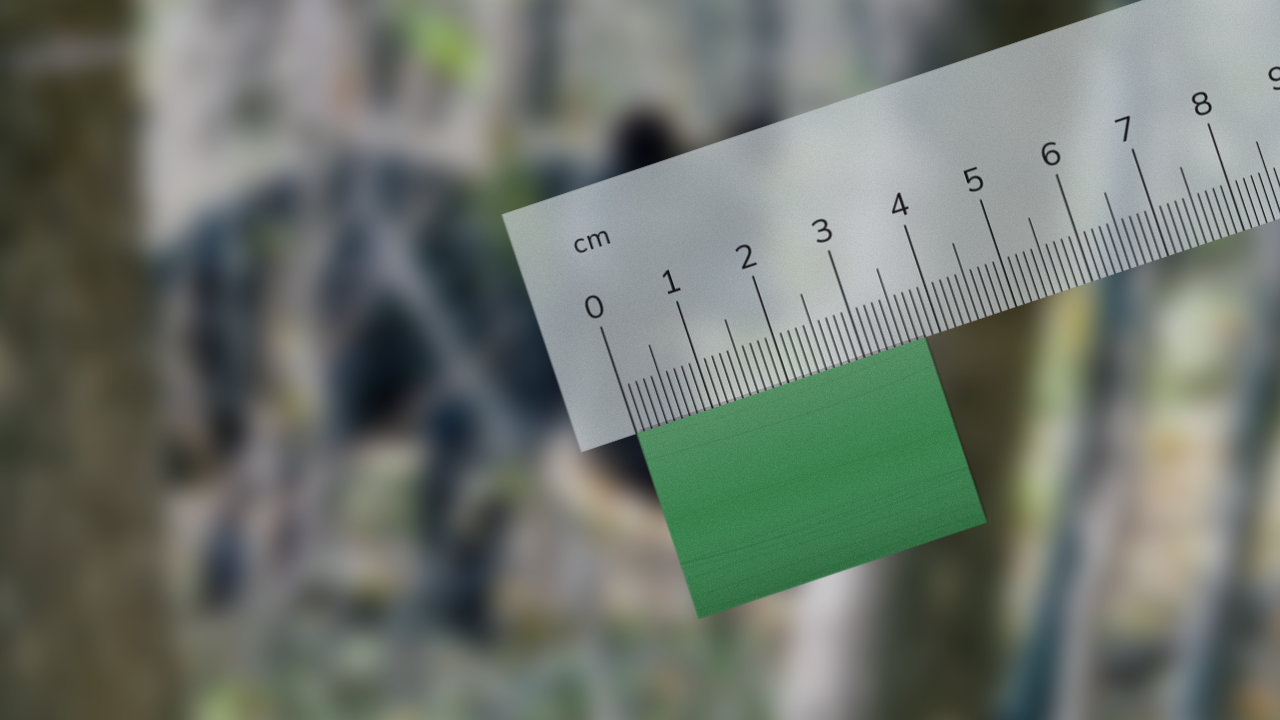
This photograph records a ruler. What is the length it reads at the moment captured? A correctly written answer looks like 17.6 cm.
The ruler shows 3.8 cm
